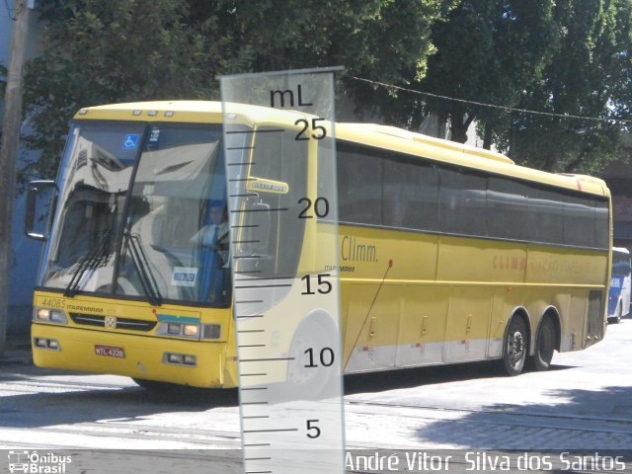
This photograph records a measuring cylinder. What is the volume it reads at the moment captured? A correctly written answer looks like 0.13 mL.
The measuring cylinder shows 15.5 mL
